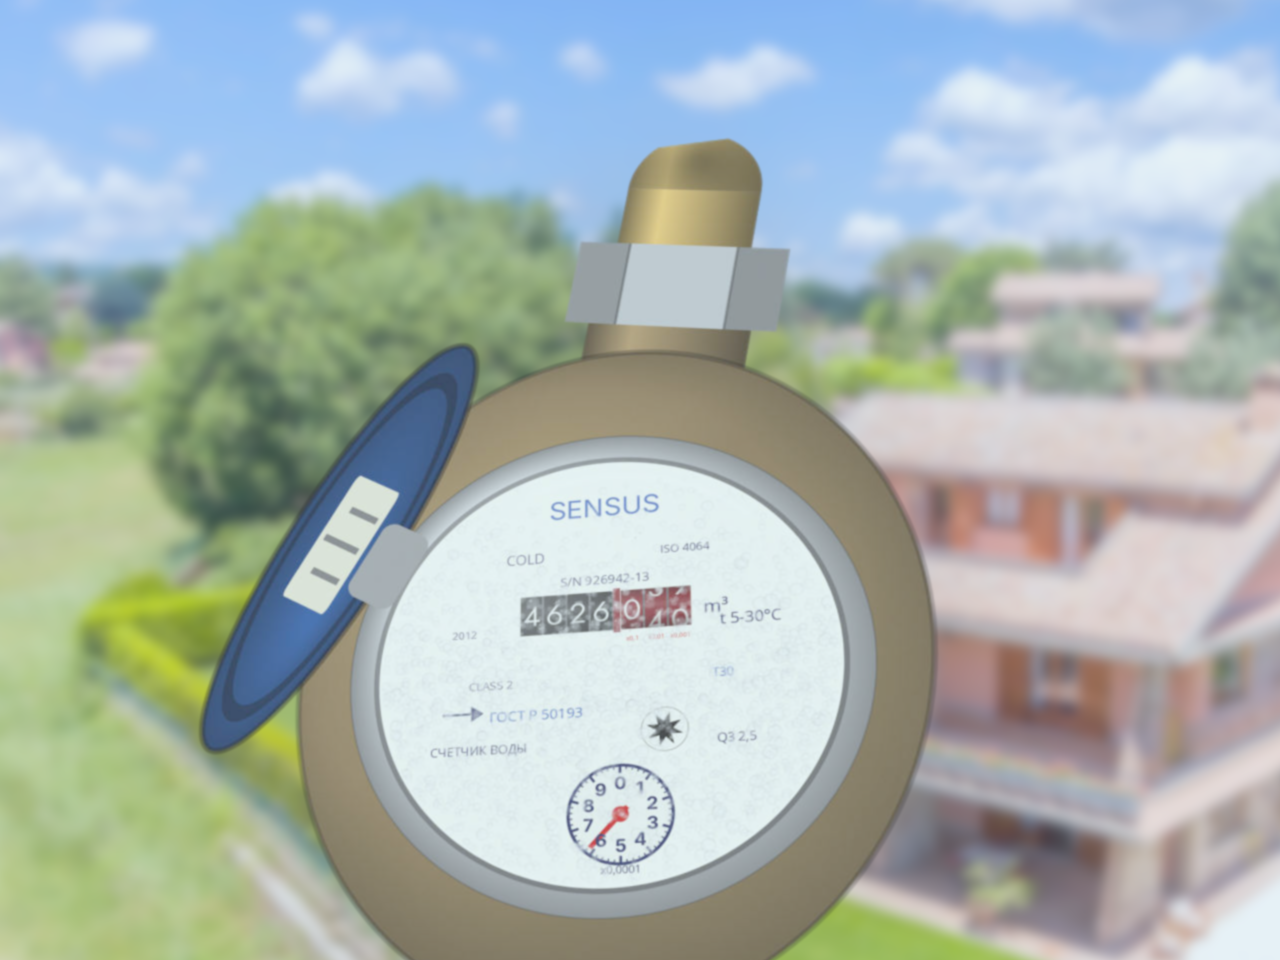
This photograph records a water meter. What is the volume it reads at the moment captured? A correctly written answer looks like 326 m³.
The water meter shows 4626.0396 m³
